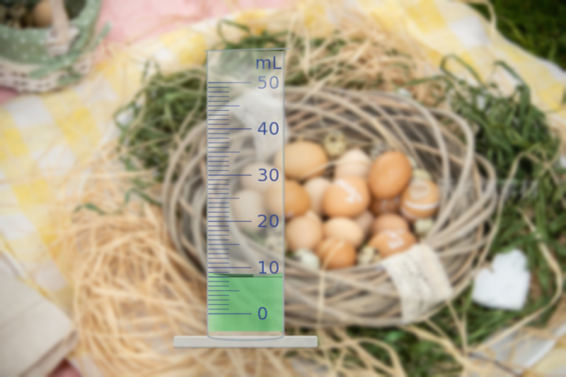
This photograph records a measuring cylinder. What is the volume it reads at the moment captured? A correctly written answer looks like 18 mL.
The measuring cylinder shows 8 mL
